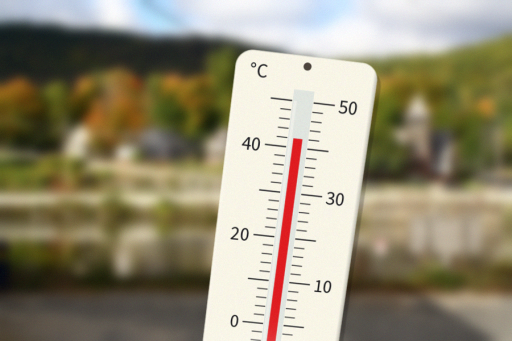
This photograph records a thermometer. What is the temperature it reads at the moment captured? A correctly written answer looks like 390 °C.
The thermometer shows 42 °C
